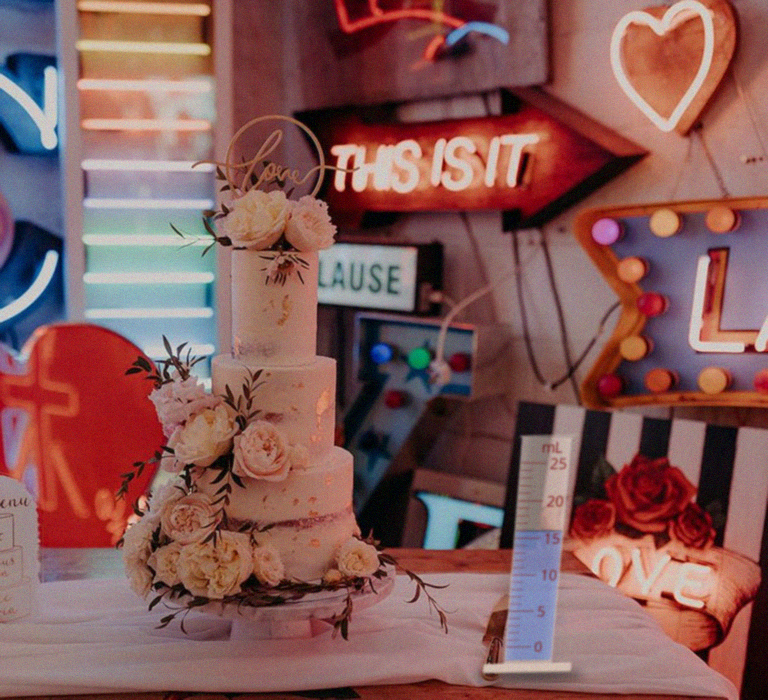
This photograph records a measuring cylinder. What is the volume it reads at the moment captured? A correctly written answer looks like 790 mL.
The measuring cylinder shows 16 mL
